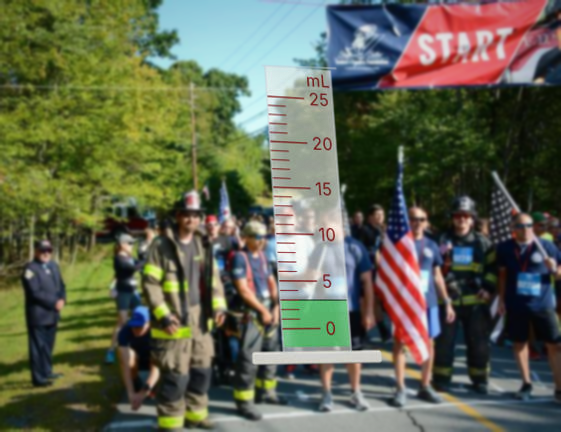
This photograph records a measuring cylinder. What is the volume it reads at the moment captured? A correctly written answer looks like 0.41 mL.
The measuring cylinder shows 3 mL
